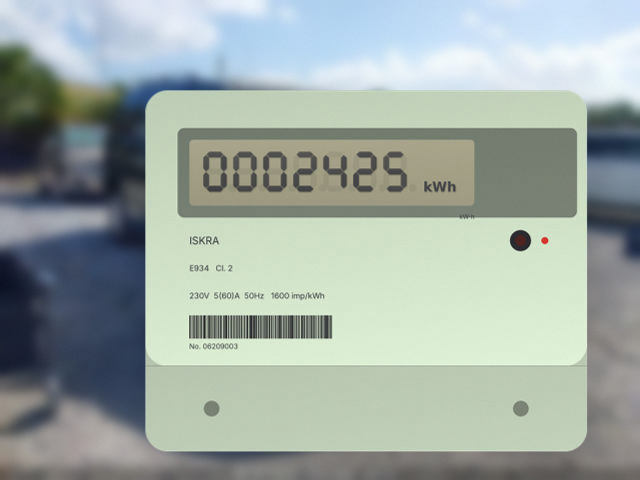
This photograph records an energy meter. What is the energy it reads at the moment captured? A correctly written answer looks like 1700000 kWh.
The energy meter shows 2425 kWh
